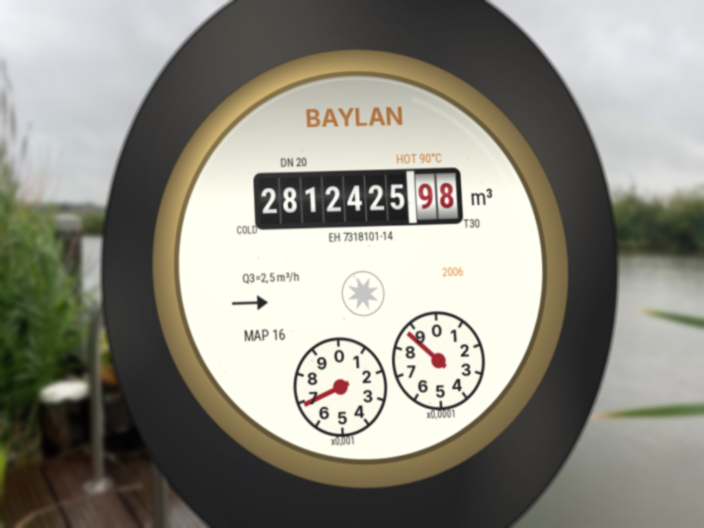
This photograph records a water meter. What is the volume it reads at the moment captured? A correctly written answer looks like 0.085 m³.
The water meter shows 2812425.9868 m³
